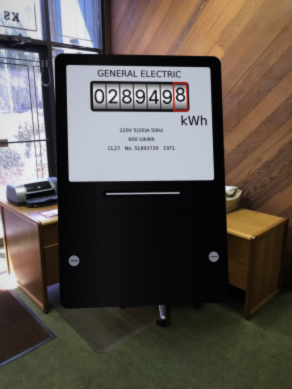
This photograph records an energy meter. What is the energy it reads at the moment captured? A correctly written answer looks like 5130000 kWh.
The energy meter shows 28949.8 kWh
